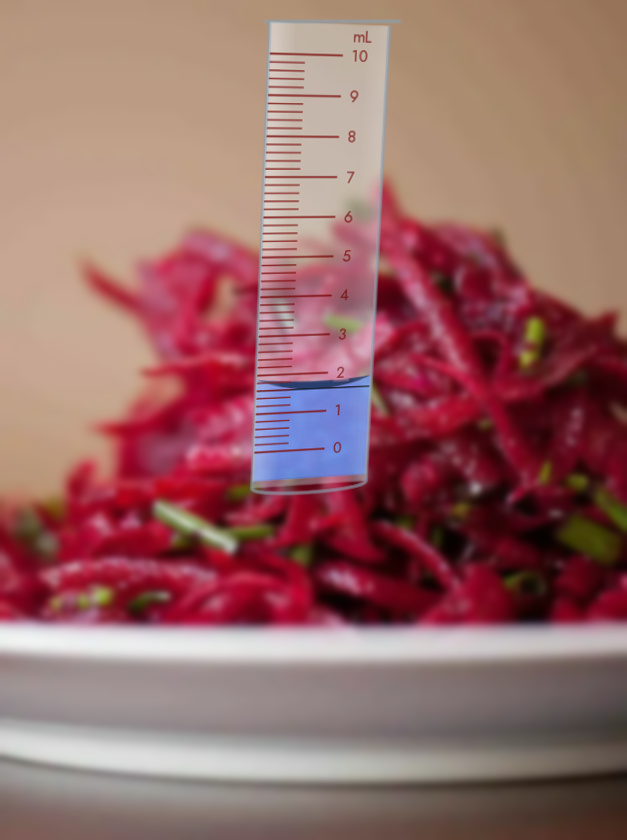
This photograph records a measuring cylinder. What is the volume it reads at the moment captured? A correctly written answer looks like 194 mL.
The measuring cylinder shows 1.6 mL
